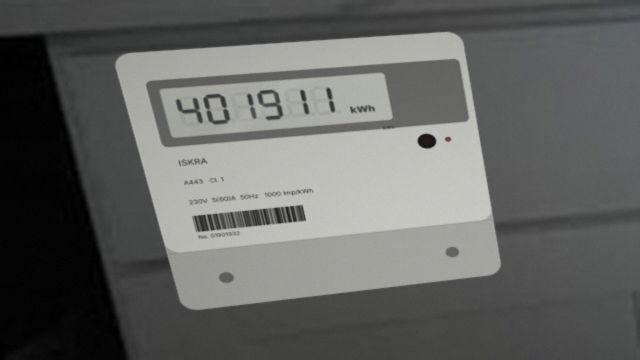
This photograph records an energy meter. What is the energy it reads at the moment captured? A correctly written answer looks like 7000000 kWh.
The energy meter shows 401911 kWh
